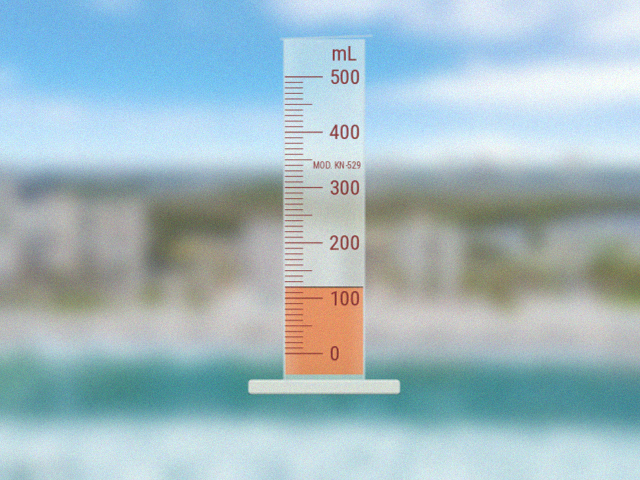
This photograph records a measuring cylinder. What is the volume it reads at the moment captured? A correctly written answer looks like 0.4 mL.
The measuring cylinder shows 120 mL
